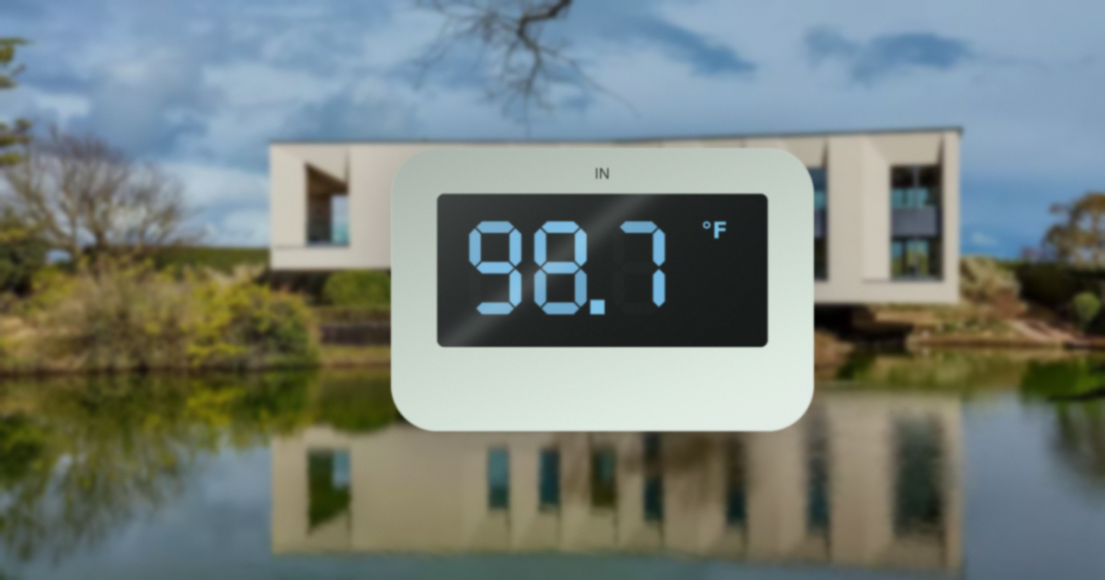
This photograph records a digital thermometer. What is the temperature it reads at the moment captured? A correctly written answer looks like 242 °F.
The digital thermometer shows 98.7 °F
